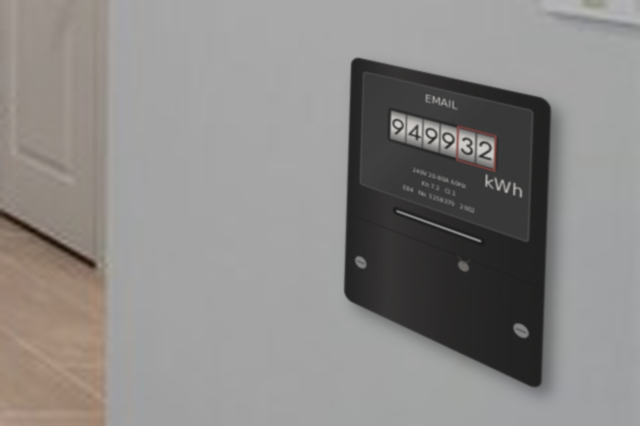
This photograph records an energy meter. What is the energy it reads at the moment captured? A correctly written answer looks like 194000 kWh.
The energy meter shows 9499.32 kWh
